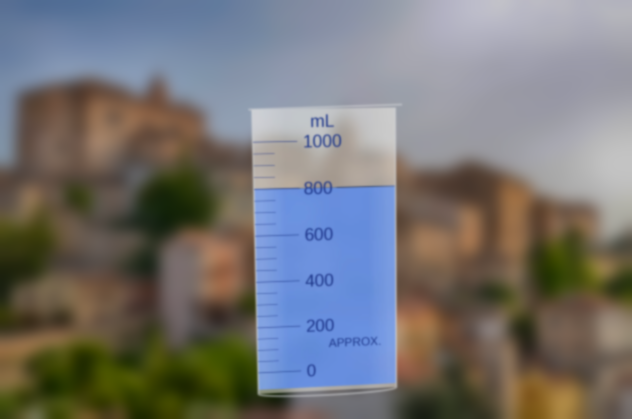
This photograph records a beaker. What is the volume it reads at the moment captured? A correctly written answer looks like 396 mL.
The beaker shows 800 mL
